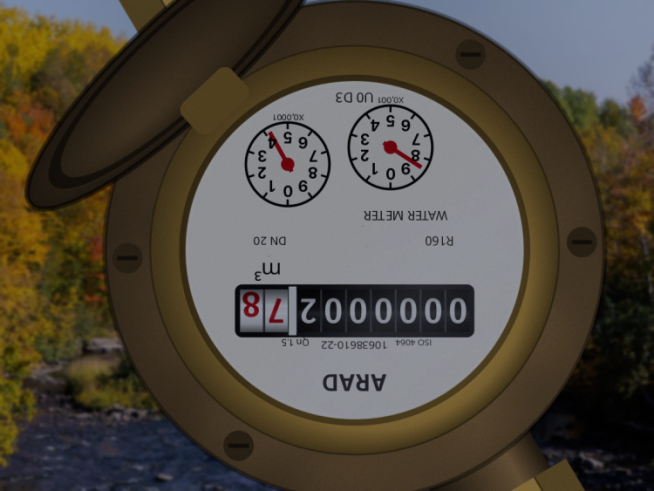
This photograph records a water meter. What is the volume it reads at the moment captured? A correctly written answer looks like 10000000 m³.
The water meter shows 2.7784 m³
